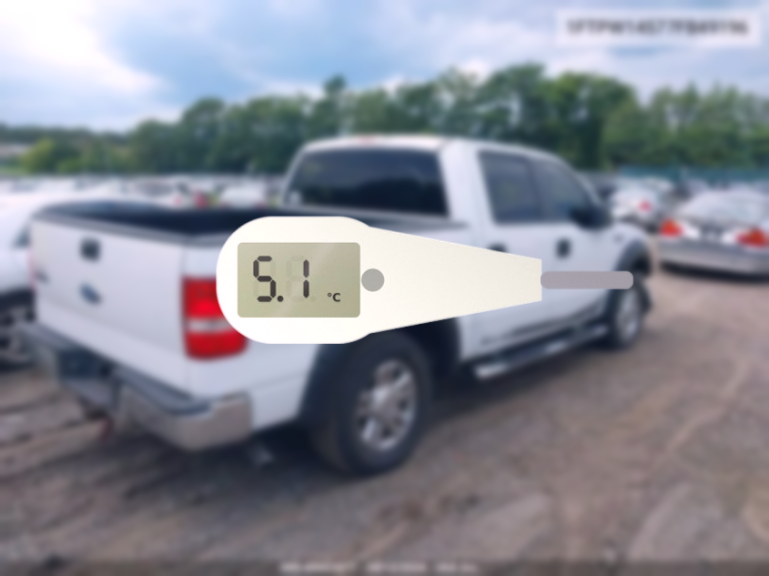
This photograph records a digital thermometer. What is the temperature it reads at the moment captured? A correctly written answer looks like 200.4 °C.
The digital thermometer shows 5.1 °C
